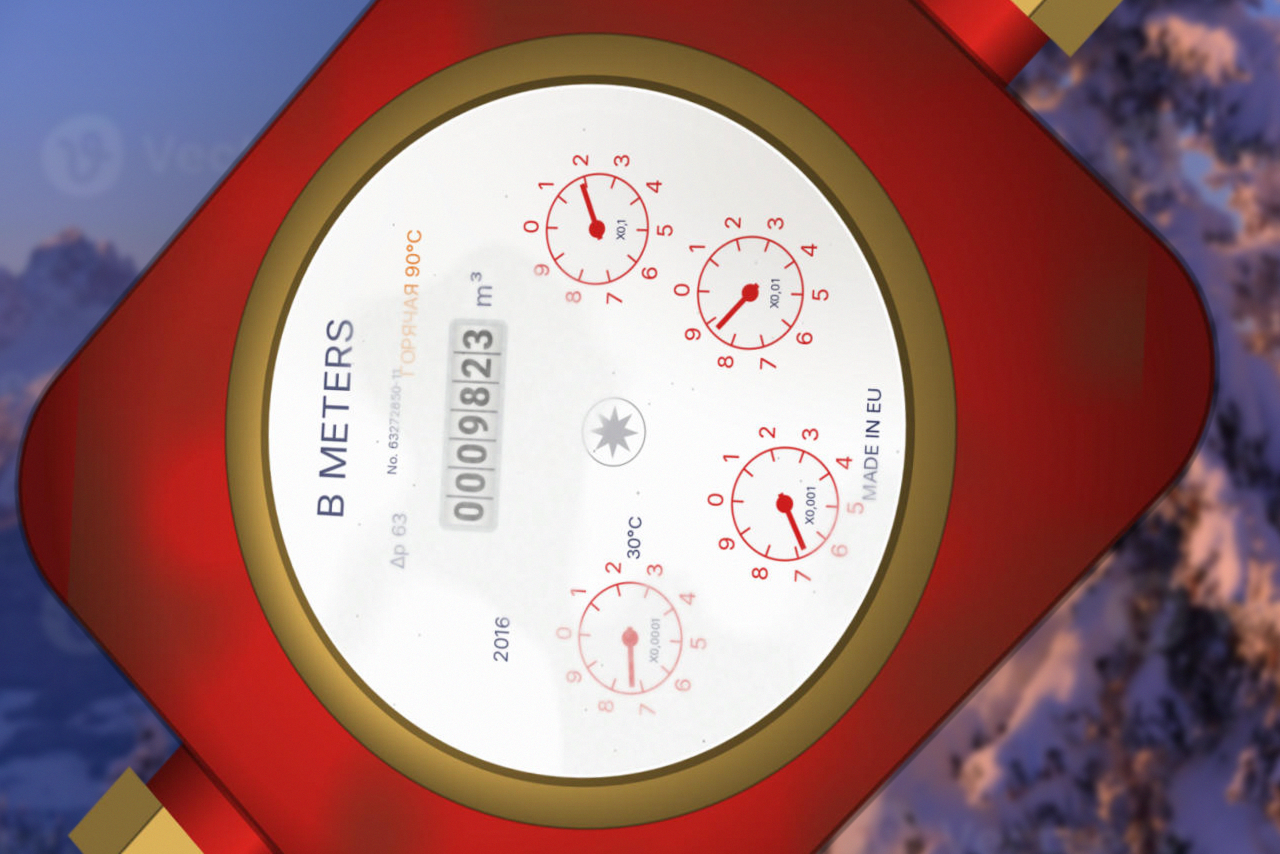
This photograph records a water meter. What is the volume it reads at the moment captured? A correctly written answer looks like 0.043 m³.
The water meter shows 9823.1867 m³
